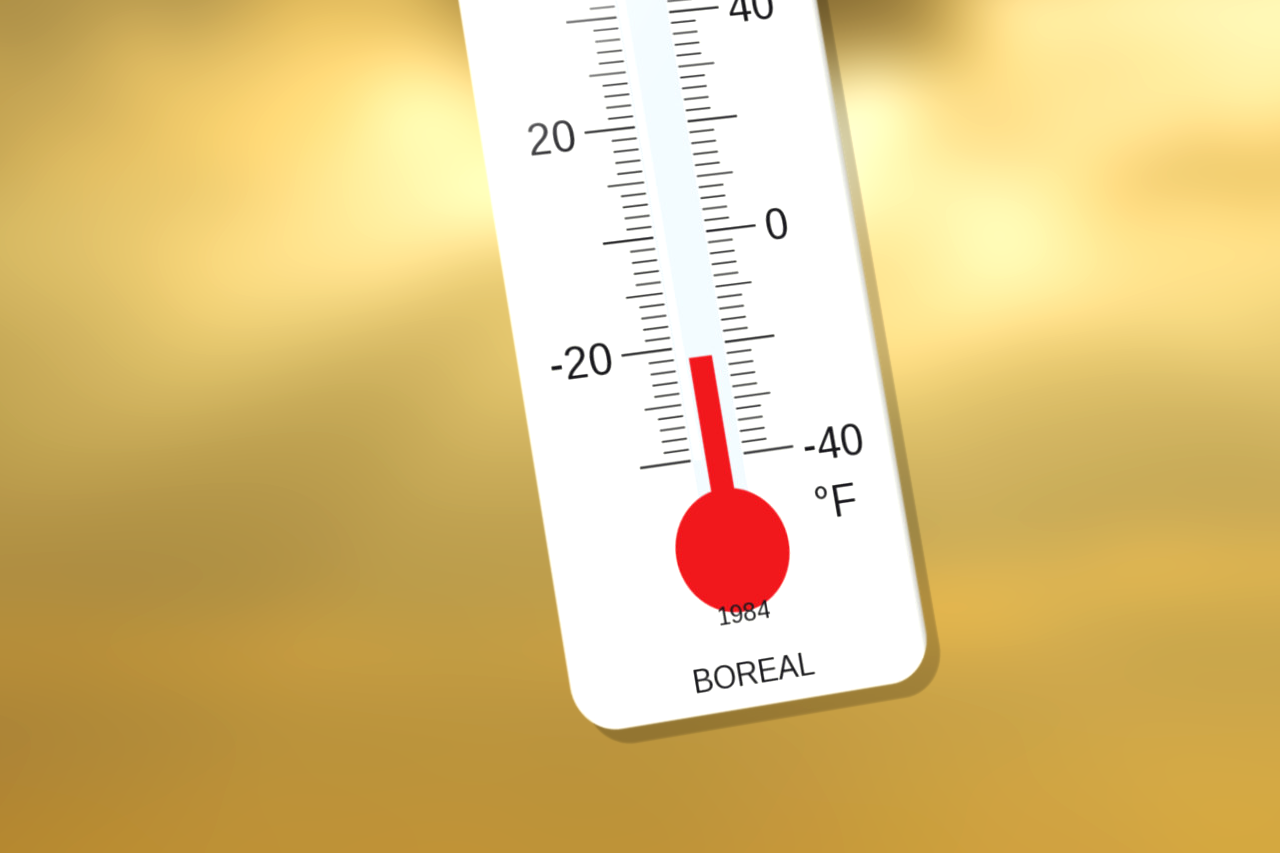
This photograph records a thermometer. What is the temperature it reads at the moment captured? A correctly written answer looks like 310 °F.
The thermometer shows -22 °F
